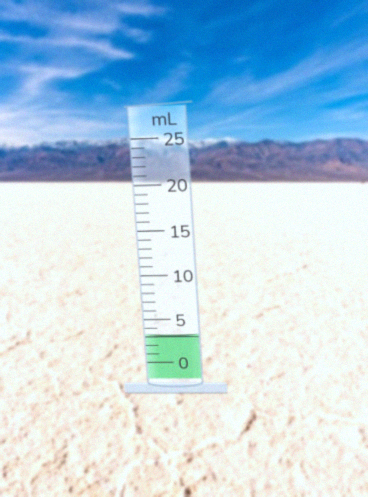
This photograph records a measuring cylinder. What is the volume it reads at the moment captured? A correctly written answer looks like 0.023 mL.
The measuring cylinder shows 3 mL
